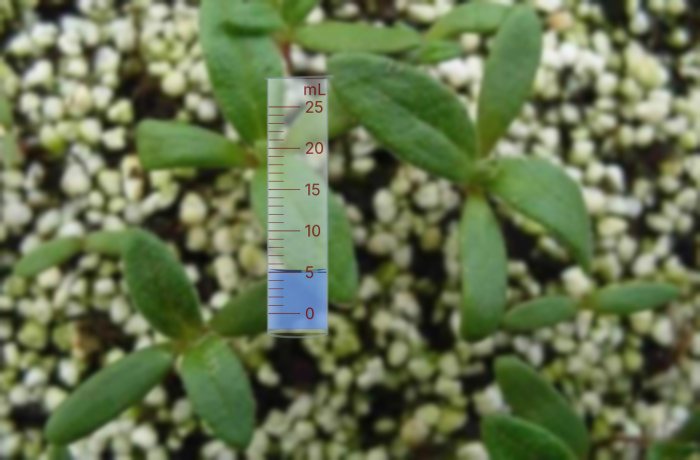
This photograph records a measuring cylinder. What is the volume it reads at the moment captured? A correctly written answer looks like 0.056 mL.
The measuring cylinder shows 5 mL
